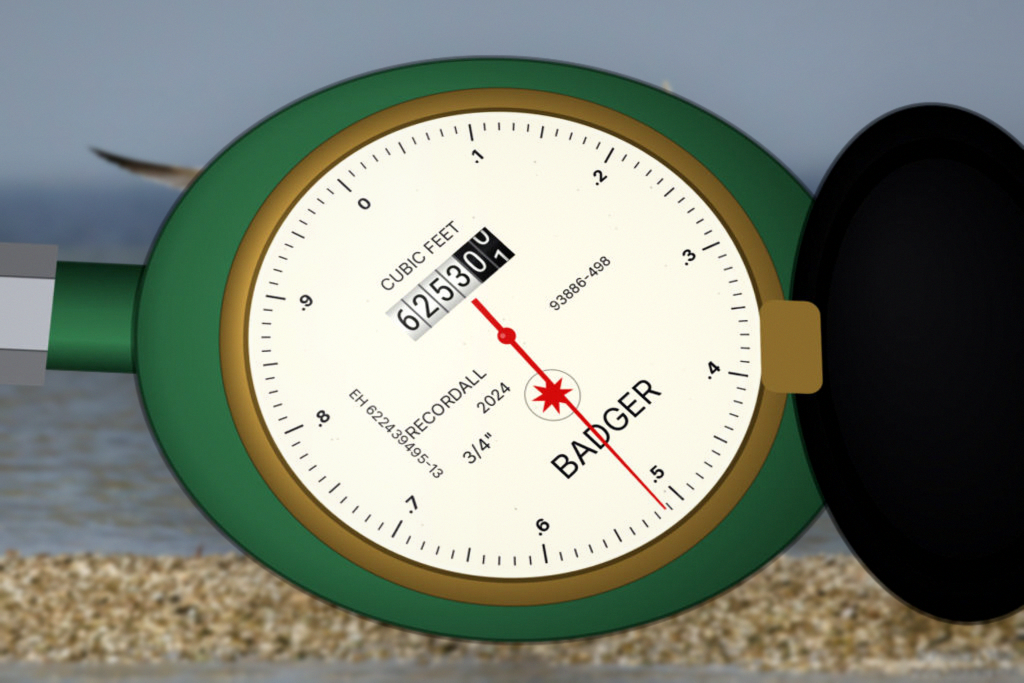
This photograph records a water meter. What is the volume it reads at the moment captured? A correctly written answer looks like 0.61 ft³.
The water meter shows 625300.51 ft³
